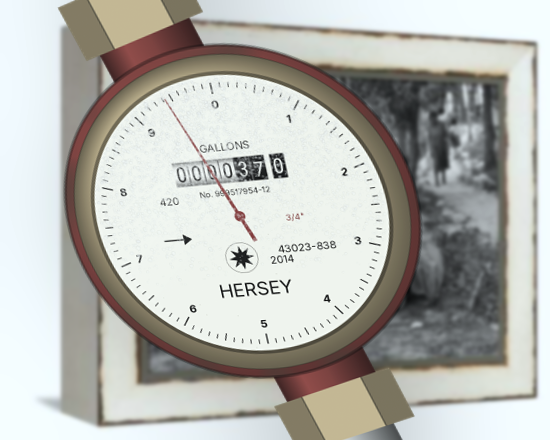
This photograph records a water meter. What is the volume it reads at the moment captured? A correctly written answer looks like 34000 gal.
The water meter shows 369.4 gal
